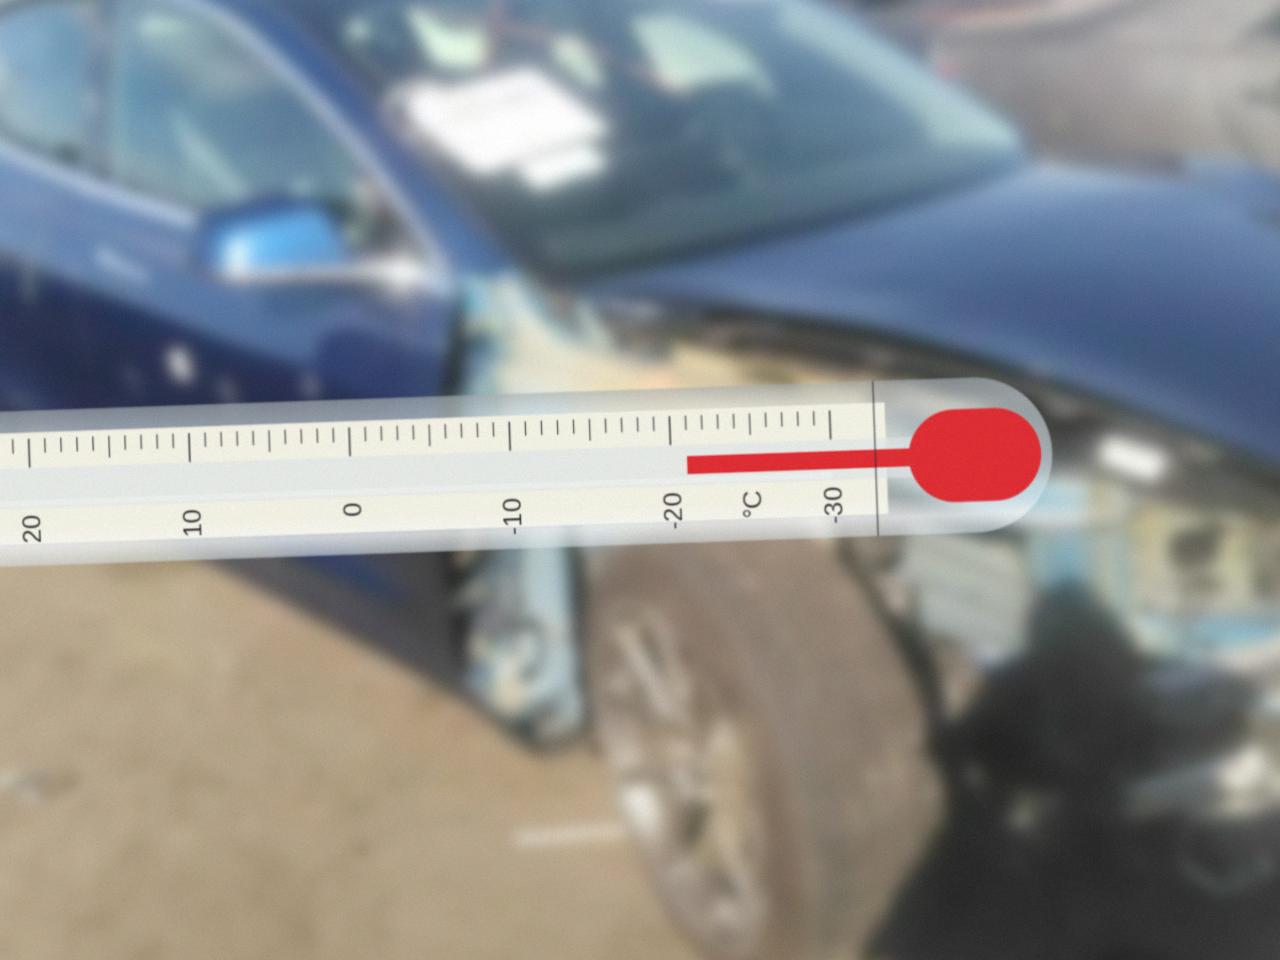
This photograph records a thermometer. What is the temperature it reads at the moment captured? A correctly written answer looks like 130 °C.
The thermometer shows -21 °C
